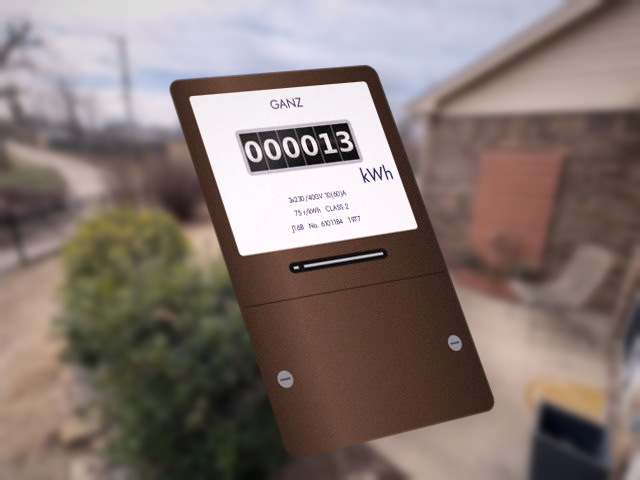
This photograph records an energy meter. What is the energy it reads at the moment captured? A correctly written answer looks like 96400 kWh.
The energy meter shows 13 kWh
